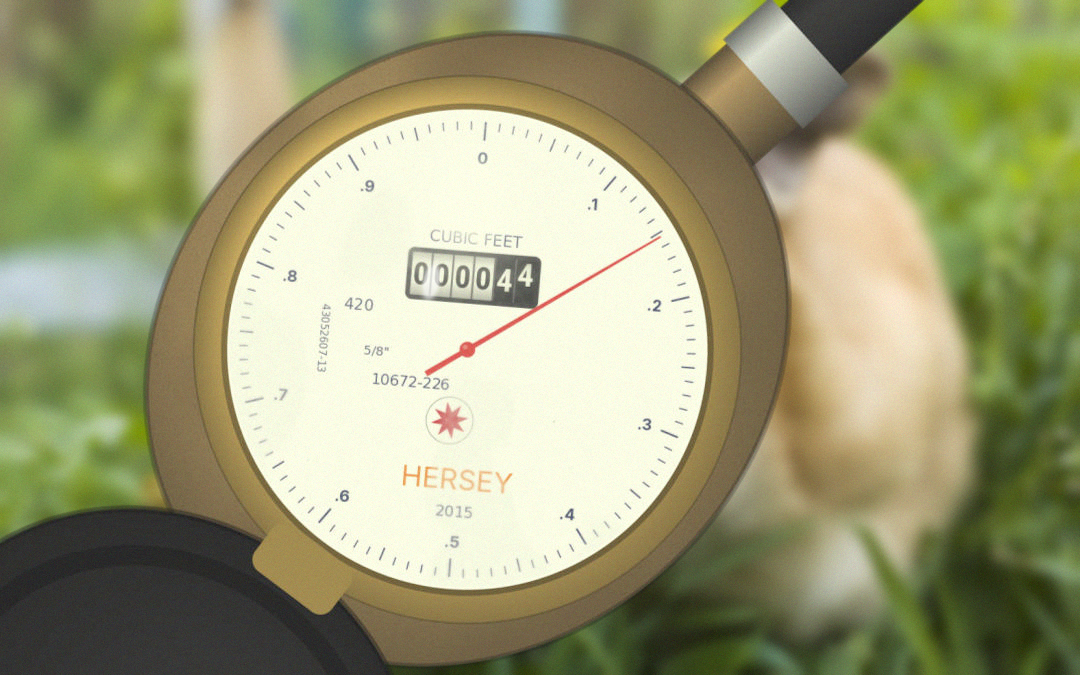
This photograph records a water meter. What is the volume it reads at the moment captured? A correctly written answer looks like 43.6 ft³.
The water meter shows 44.15 ft³
